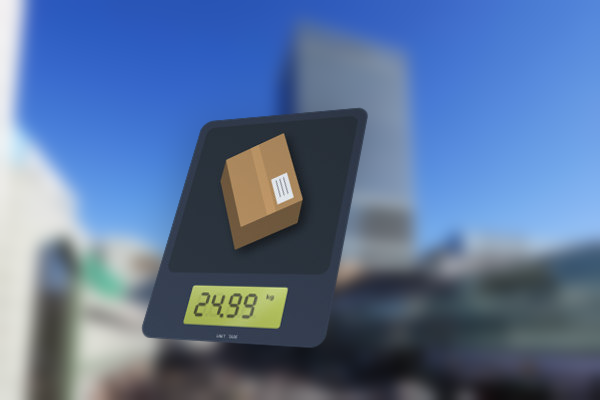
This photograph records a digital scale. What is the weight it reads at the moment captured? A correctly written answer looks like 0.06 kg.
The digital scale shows 24.99 kg
